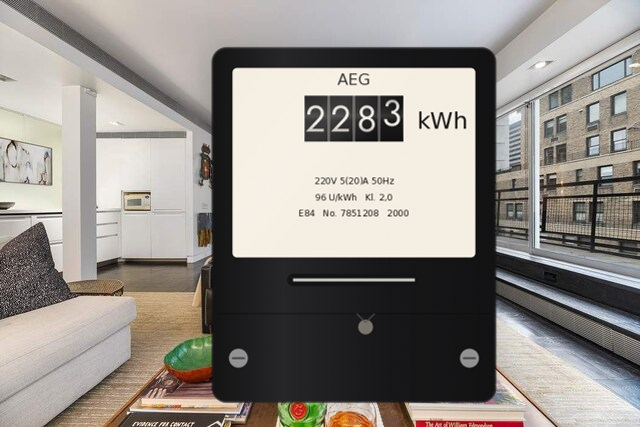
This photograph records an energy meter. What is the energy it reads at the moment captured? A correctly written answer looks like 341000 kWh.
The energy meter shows 2283 kWh
